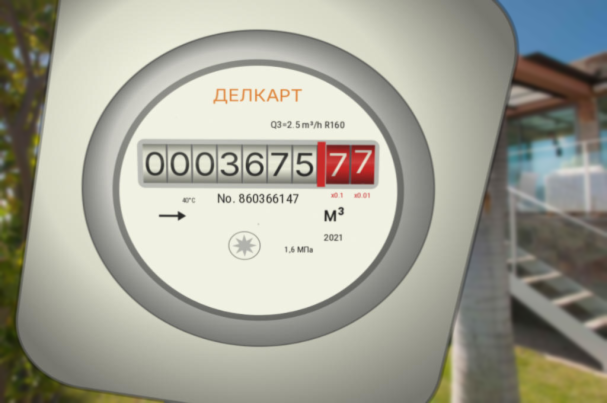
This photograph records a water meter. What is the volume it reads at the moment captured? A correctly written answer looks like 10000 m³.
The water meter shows 3675.77 m³
